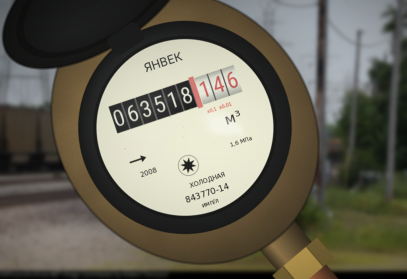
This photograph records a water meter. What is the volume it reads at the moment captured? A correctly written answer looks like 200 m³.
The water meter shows 63518.146 m³
